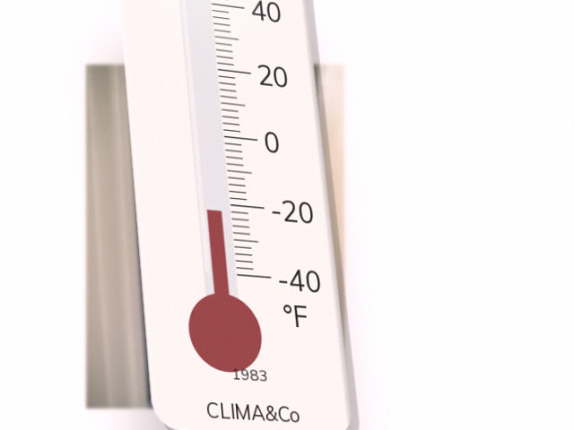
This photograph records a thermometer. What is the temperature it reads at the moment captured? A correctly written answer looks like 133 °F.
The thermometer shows -22 °F
